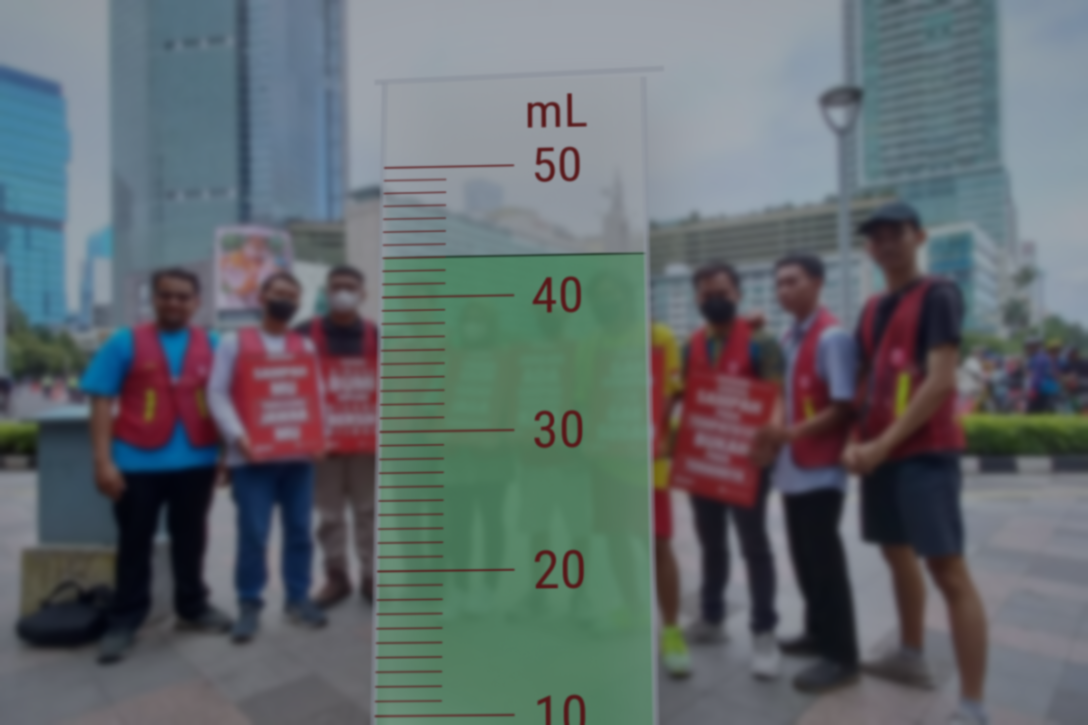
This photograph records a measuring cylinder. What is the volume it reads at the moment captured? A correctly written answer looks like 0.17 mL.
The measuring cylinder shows 43 mL
